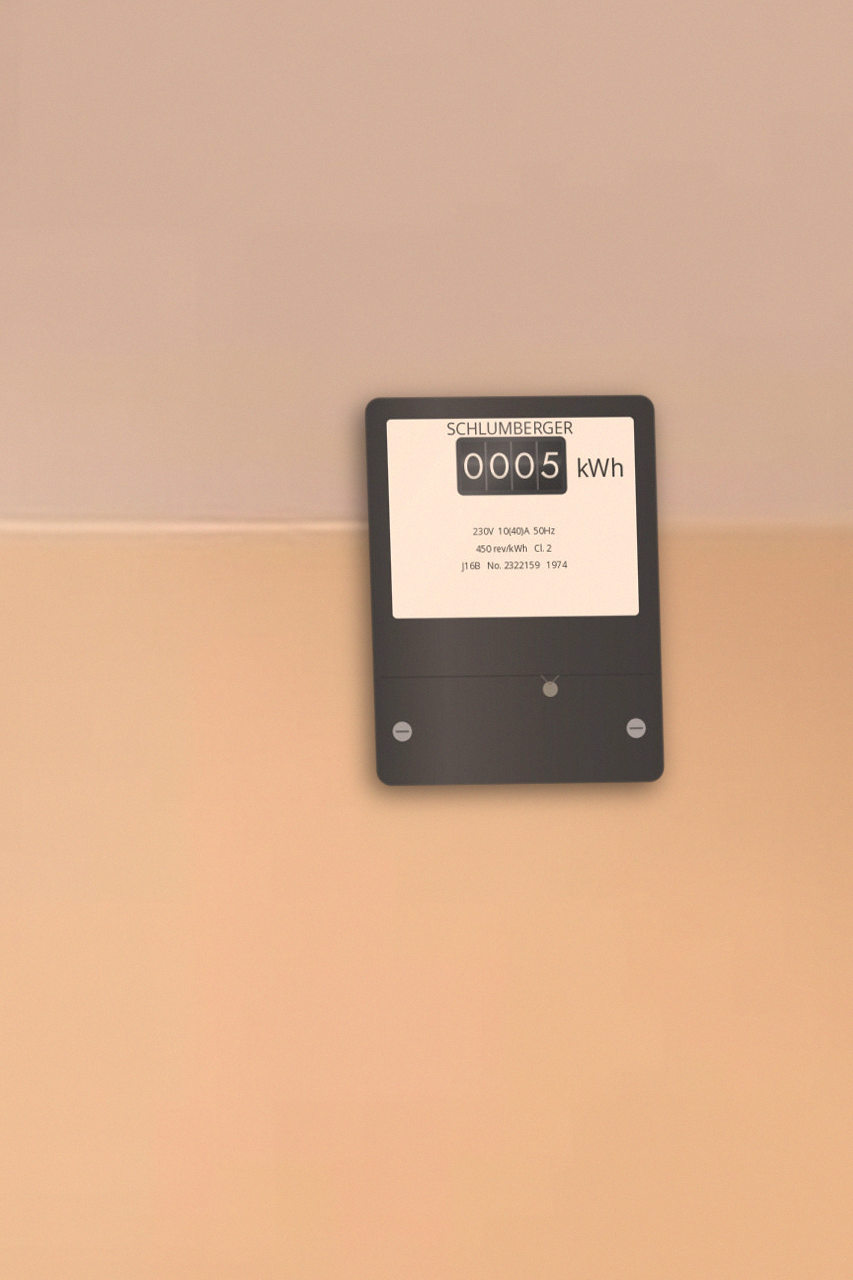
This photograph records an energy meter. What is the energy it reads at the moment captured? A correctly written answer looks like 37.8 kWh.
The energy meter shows 5 kWh
